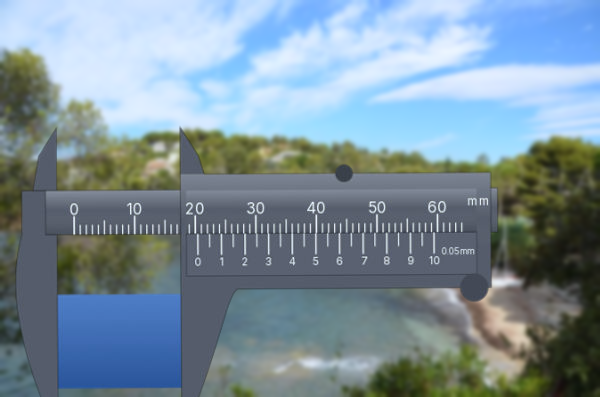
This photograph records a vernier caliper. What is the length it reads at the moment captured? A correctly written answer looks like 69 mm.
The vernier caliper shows 20.4 mm
